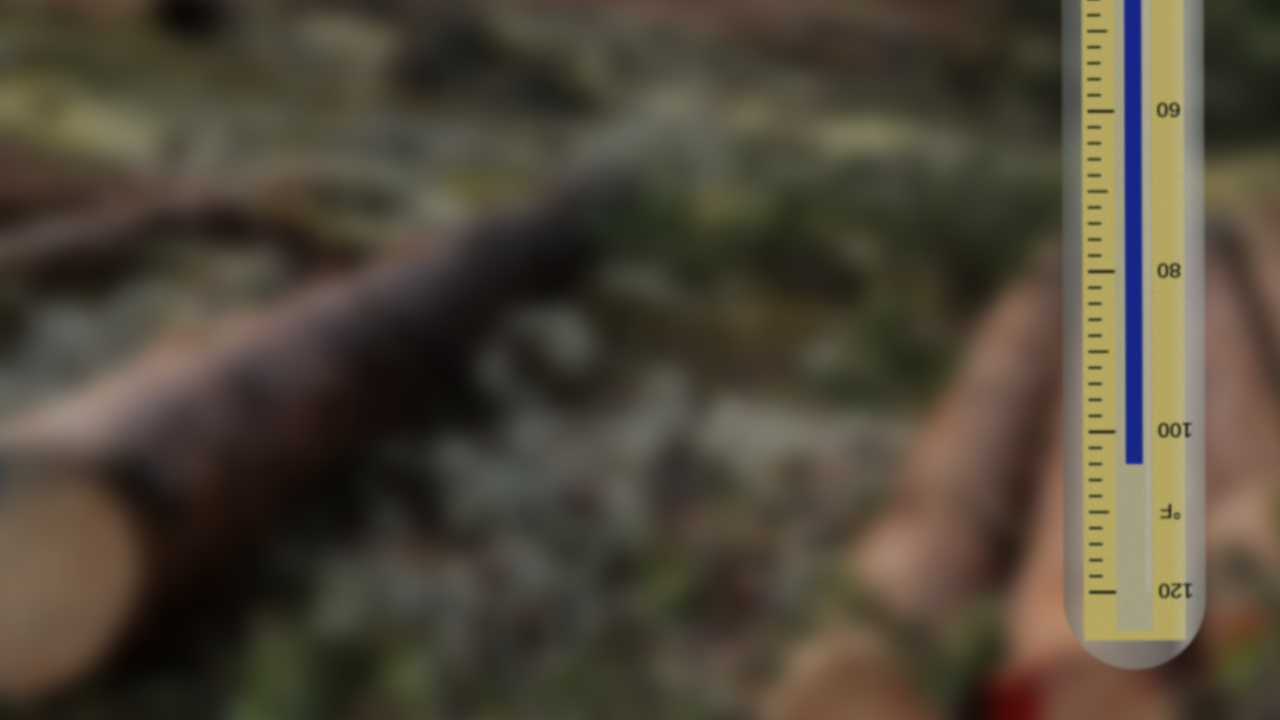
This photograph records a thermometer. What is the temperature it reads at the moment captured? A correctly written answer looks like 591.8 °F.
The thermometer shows 104 °F
